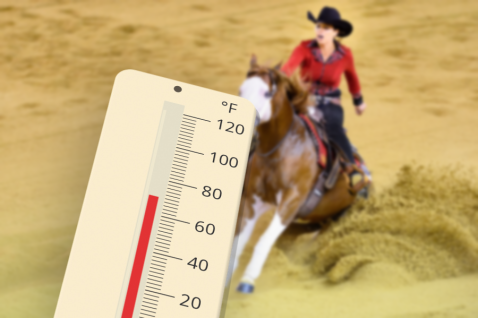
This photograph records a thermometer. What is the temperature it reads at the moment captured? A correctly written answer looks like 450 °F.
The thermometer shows 70 °F
